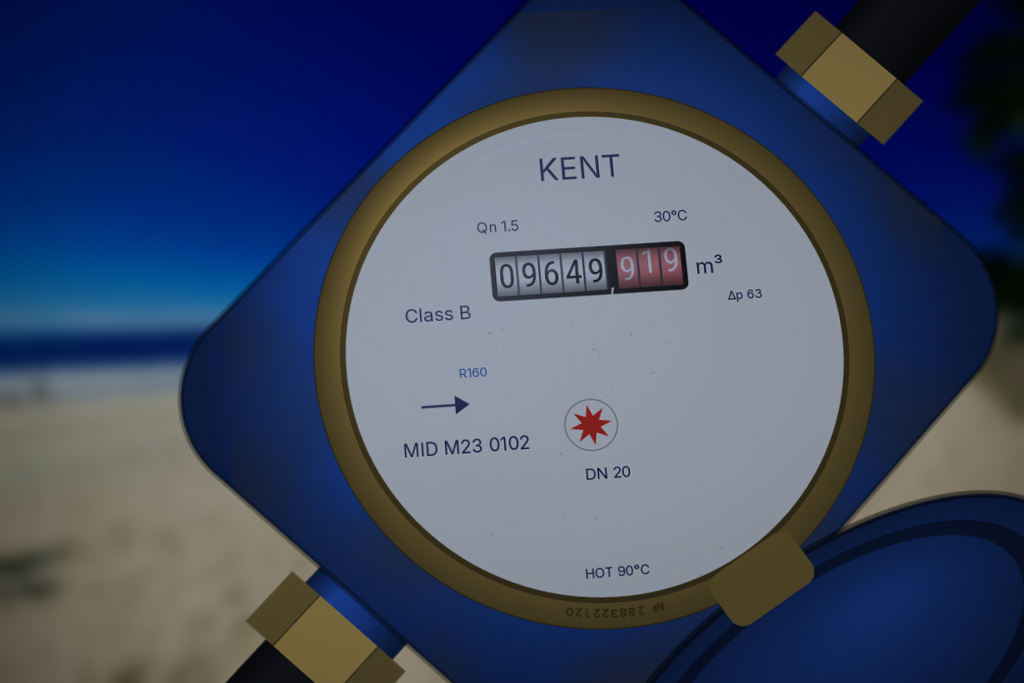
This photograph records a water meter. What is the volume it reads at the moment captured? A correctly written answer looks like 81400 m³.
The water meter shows 9649.919 m³
